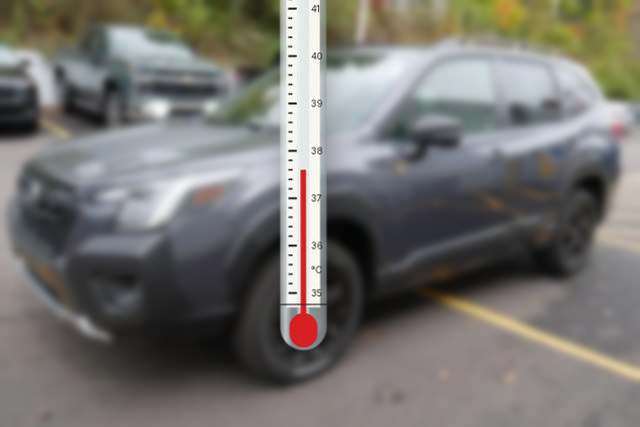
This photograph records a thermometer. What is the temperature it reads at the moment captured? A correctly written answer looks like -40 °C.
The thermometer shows 37.6 °C
